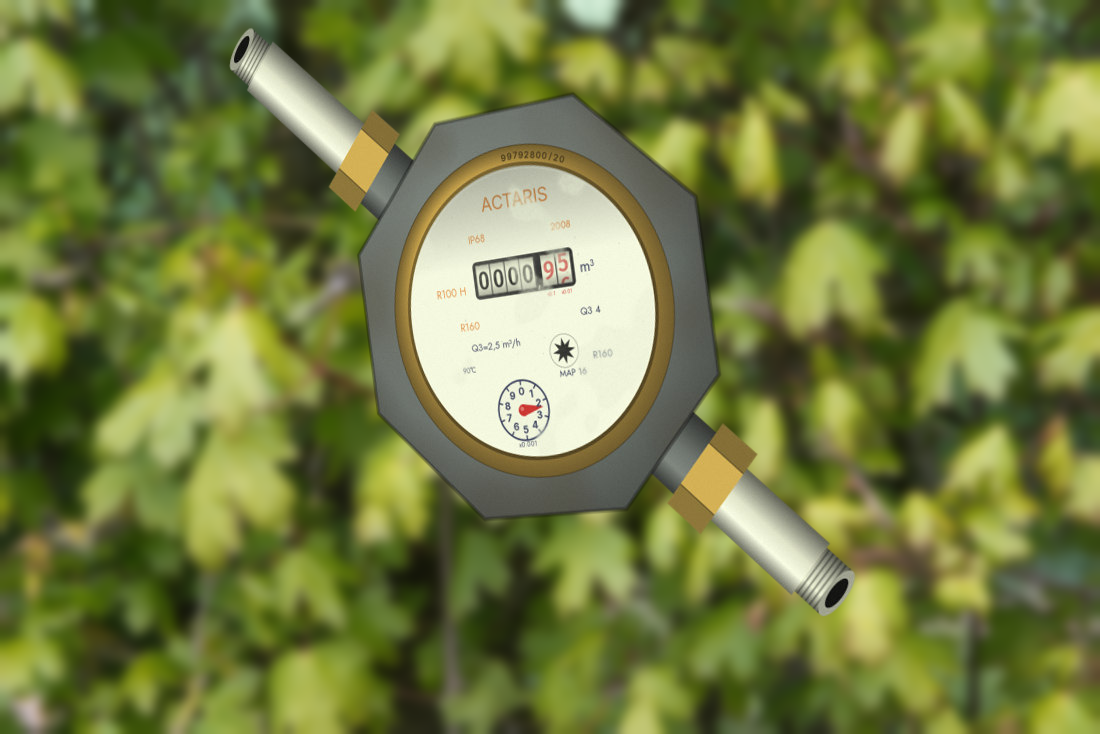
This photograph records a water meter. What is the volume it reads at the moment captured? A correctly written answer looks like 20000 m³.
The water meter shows 0.952 m³
